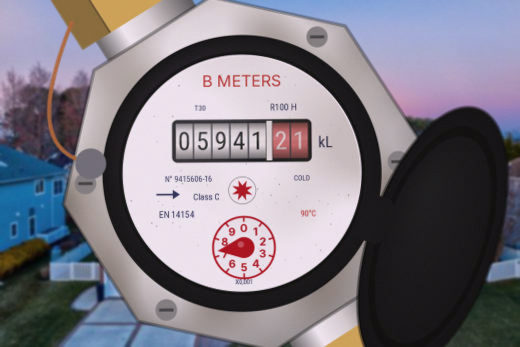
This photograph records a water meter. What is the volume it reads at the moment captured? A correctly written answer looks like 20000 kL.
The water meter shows 5941.217 kL
